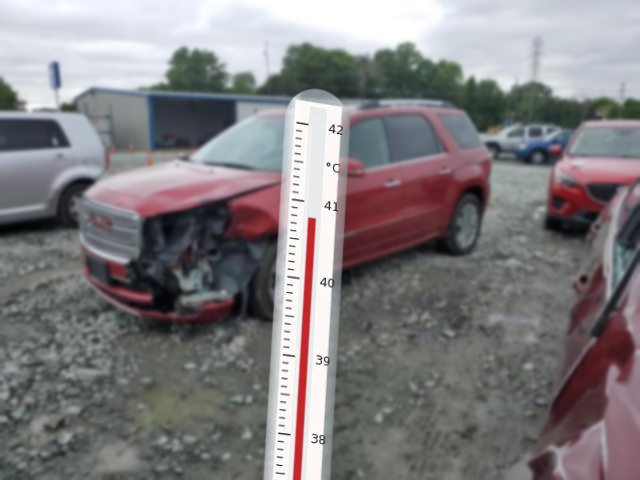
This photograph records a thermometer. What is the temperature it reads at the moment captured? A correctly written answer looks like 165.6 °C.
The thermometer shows 40.8 °C
